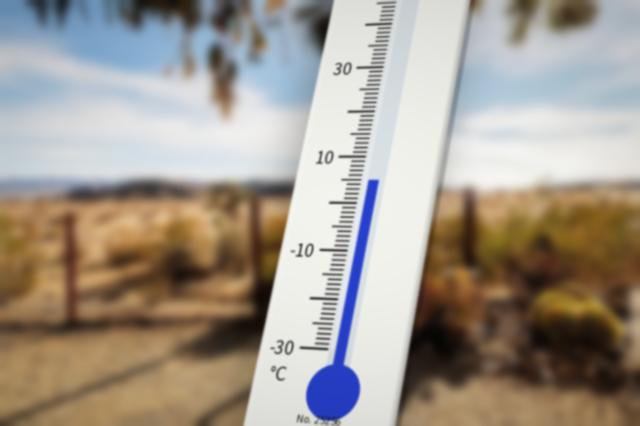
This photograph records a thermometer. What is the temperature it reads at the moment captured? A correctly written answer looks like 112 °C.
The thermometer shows 5 °C
